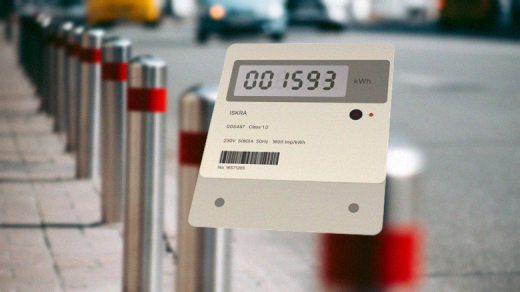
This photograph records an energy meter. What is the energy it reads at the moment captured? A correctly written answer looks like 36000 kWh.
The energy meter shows 1593 kWh
